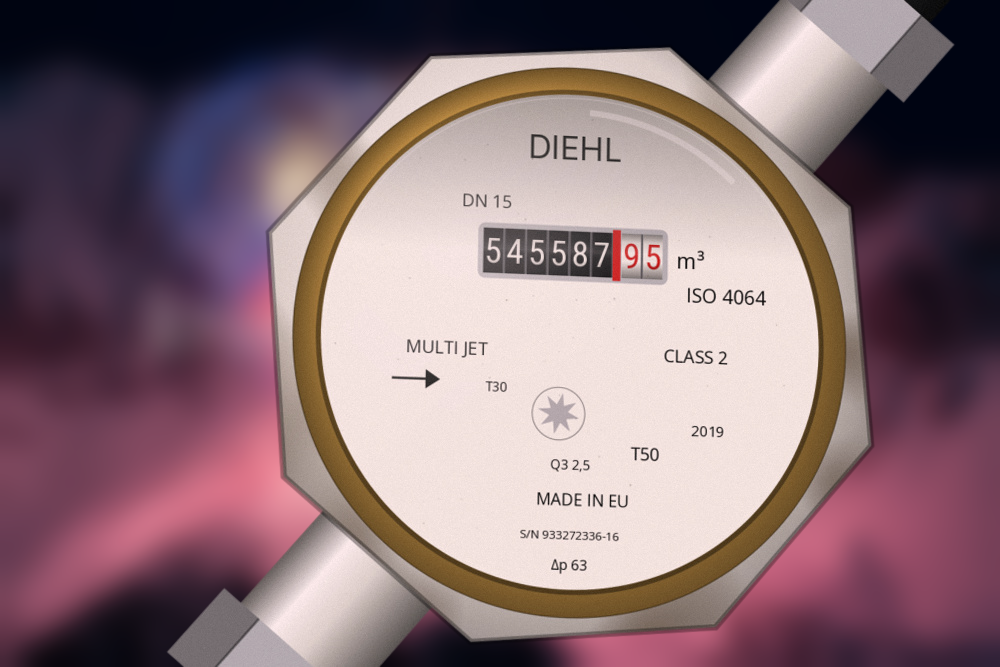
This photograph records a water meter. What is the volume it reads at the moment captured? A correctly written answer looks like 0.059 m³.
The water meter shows 545587.95 m³
